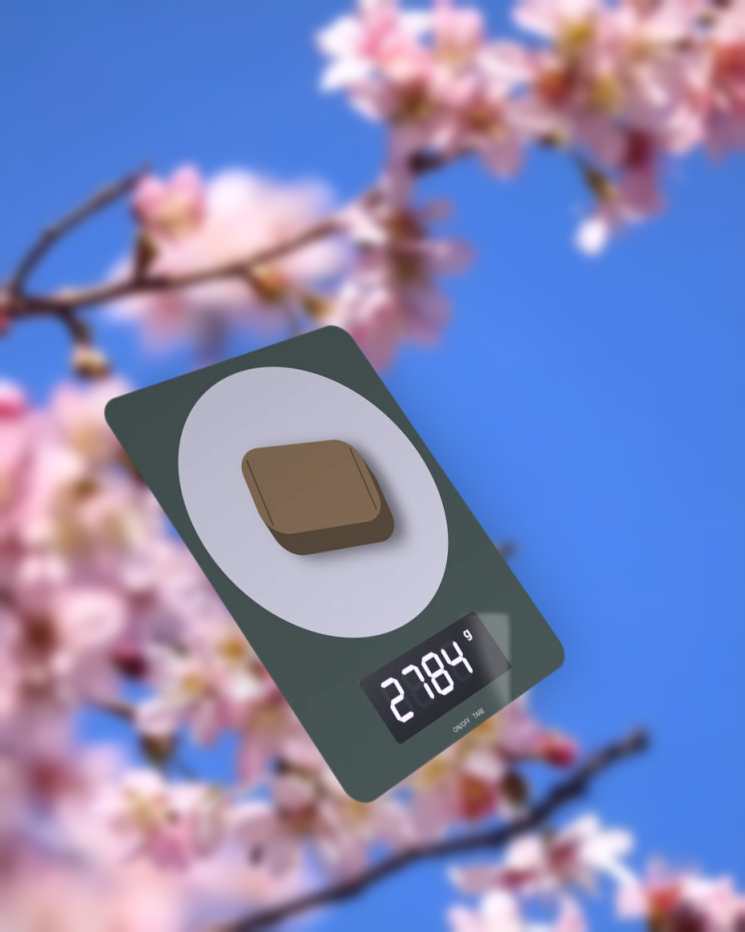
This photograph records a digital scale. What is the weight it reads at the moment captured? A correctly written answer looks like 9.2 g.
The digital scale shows 2784 g
